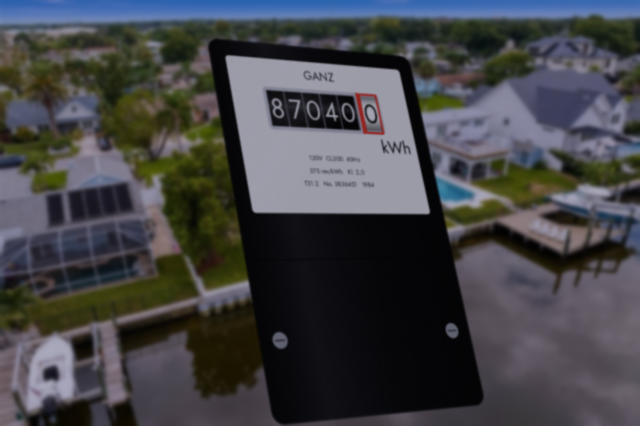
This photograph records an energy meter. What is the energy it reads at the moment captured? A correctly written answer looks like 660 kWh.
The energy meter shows 87040.0 kWh
